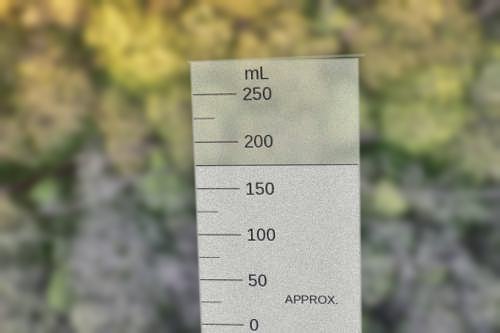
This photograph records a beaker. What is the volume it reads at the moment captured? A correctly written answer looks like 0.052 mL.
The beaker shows 175 mL
